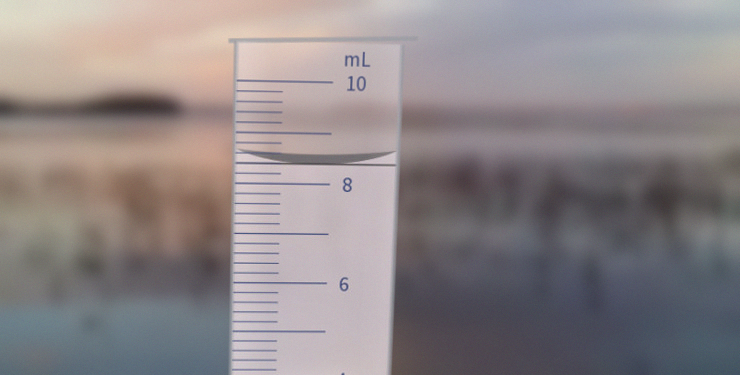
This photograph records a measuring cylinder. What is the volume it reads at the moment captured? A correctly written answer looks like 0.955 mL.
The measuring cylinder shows 8.4 mL
